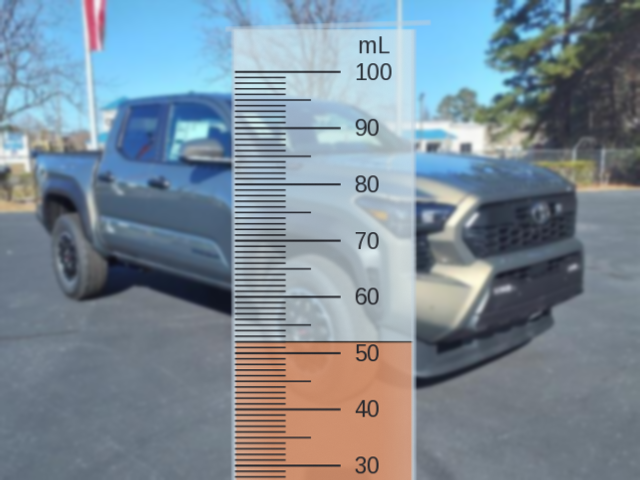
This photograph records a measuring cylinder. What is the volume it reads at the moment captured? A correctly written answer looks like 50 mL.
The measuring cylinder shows 52 mL
